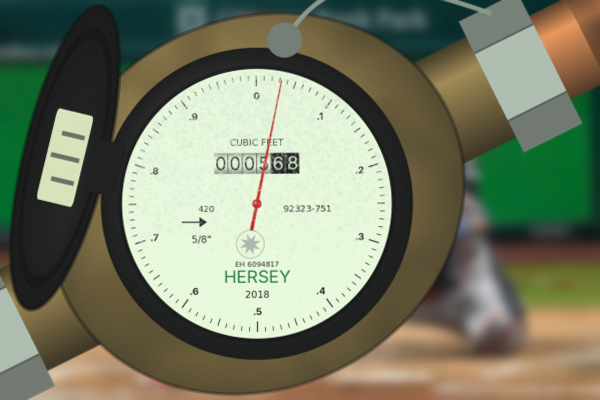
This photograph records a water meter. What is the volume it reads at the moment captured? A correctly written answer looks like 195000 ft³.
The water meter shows 568.03 ft³
